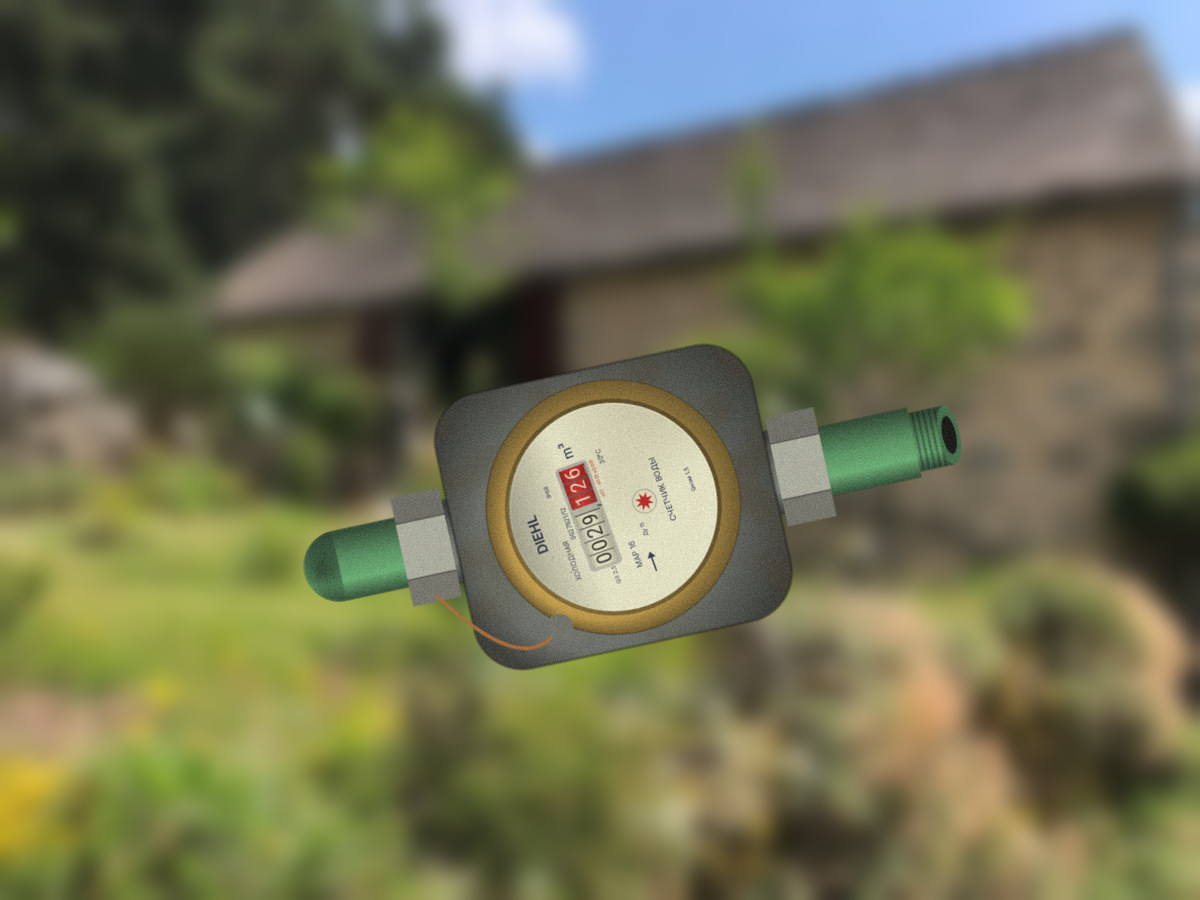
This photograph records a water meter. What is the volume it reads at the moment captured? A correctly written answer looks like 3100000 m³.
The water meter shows 29.126 m³
